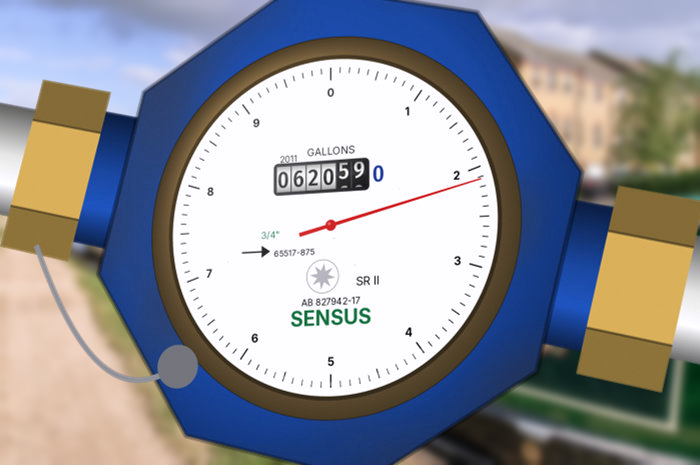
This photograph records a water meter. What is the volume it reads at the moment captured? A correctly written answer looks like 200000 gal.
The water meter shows 620592.1 gal
